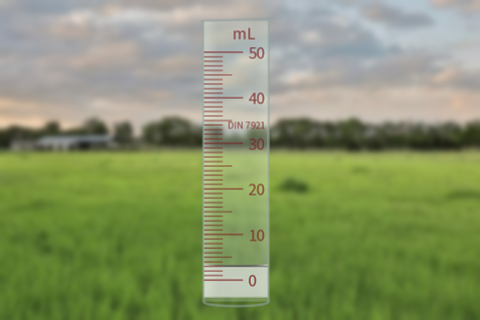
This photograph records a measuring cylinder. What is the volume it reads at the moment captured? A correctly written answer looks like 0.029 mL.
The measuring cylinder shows 3 mL
